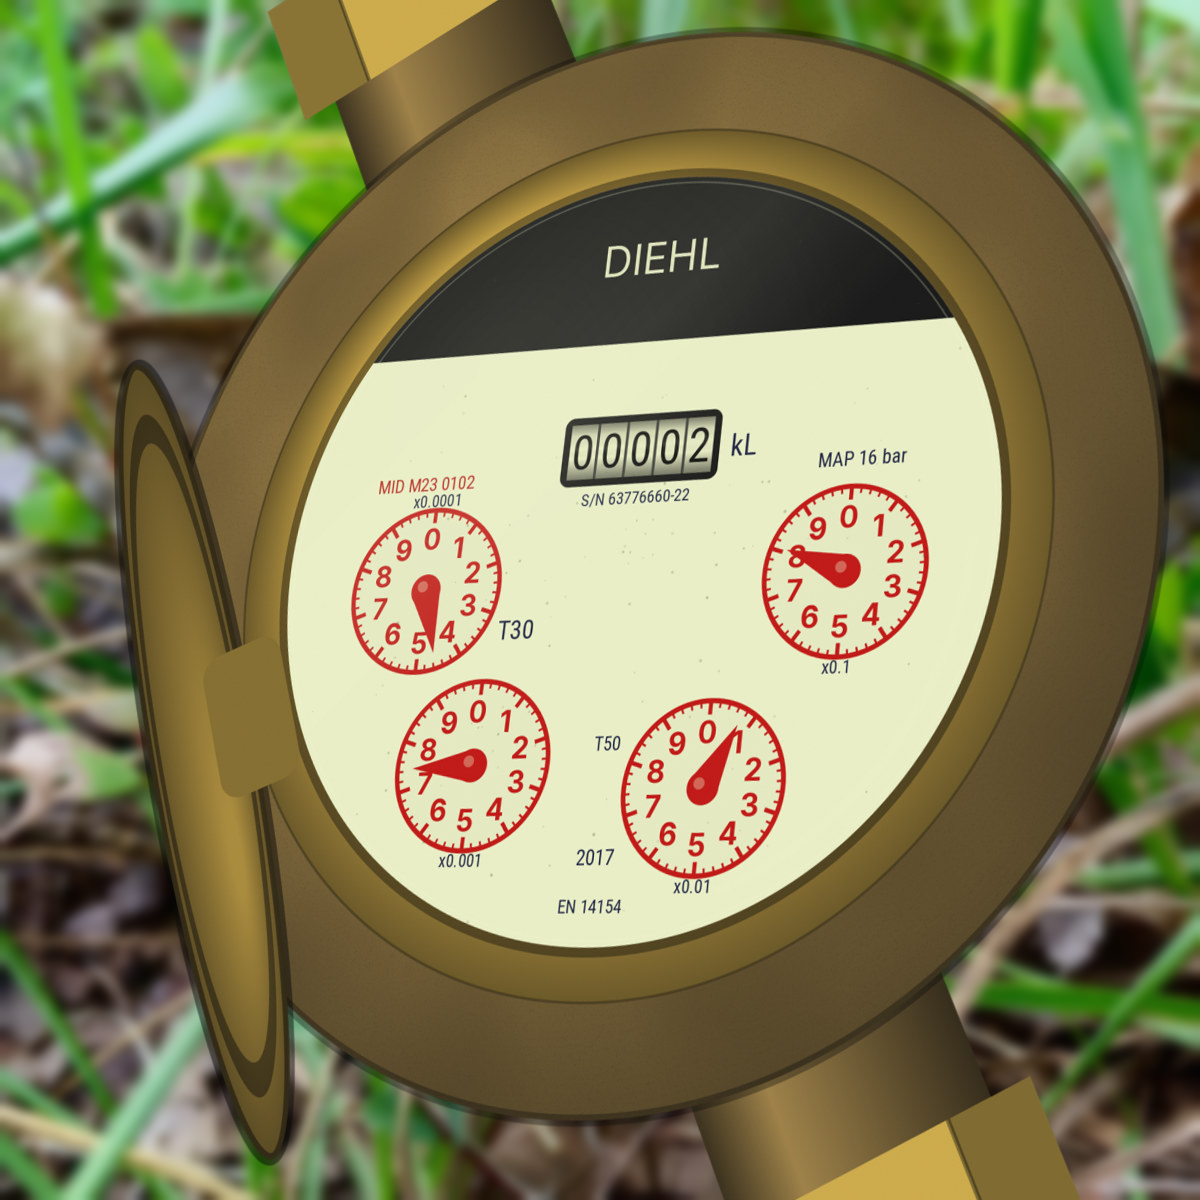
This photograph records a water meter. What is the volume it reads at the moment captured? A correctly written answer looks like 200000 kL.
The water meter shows 2.8074 kL
